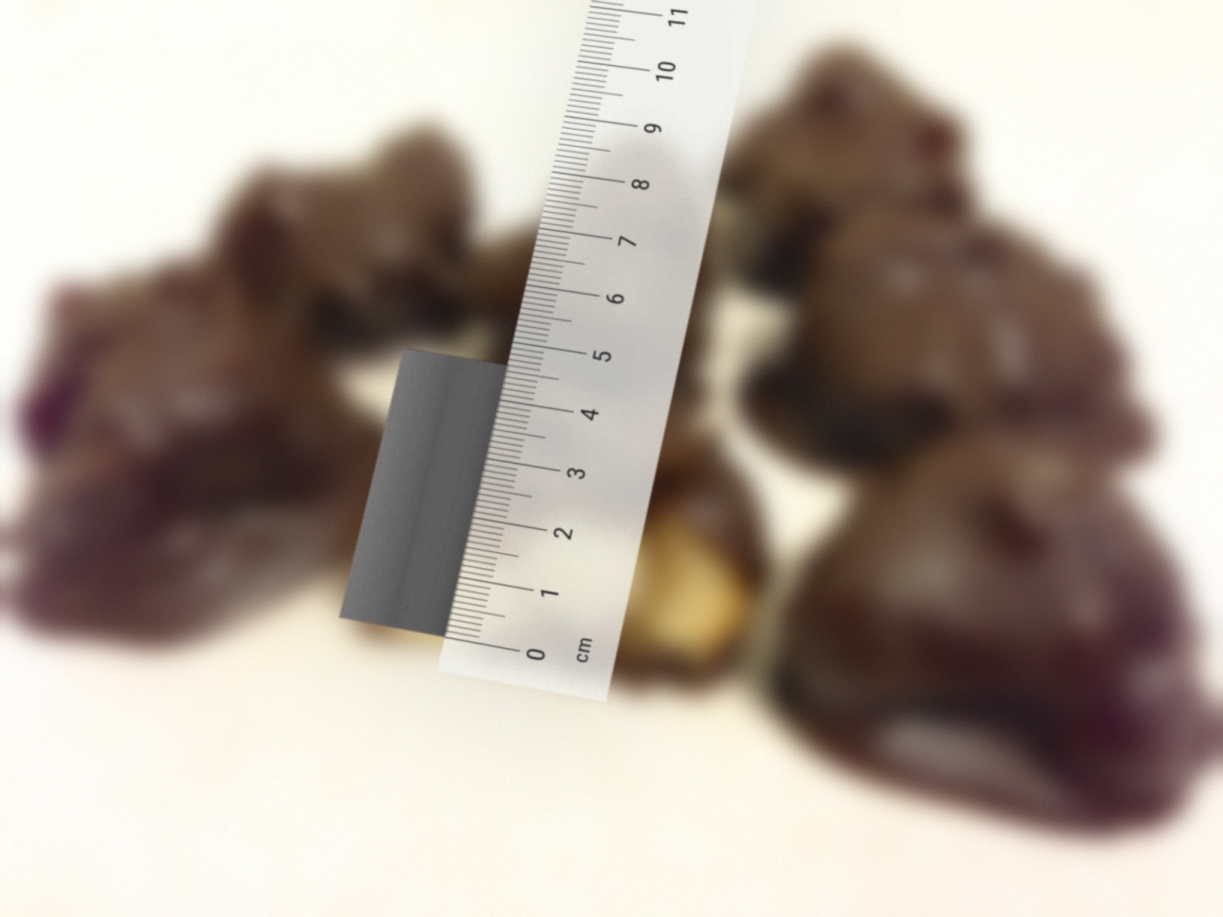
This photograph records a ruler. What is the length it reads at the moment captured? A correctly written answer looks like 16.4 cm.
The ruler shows 4.6 cm
